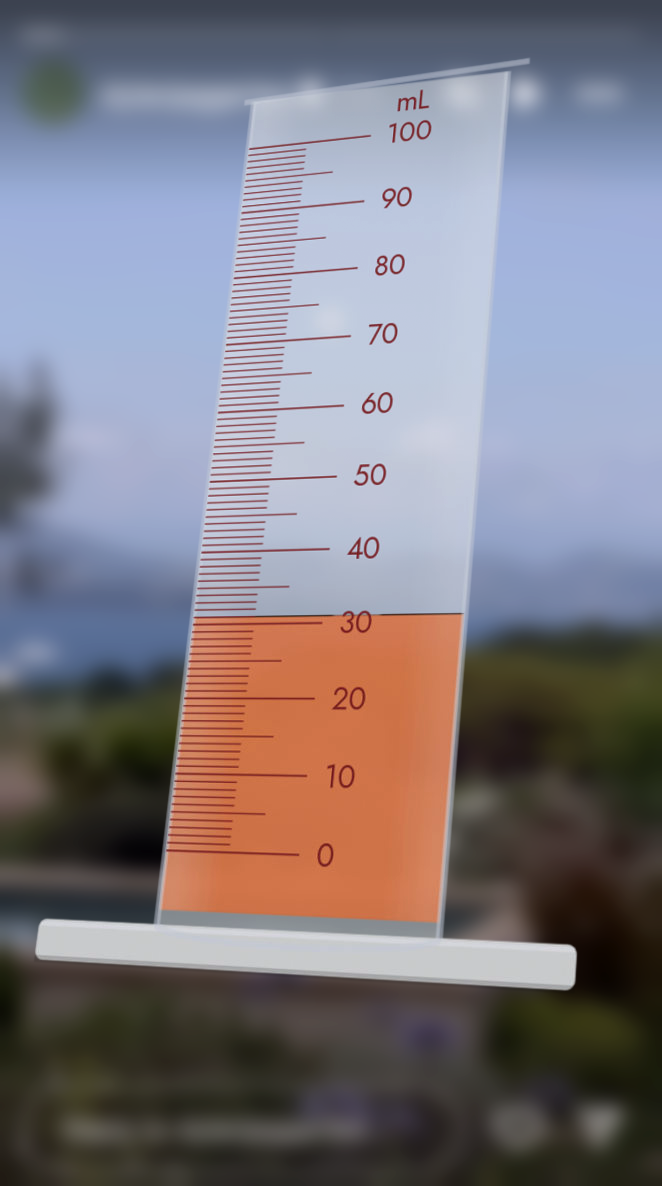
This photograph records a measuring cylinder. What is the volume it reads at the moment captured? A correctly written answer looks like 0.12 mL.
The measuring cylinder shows 31 mL
